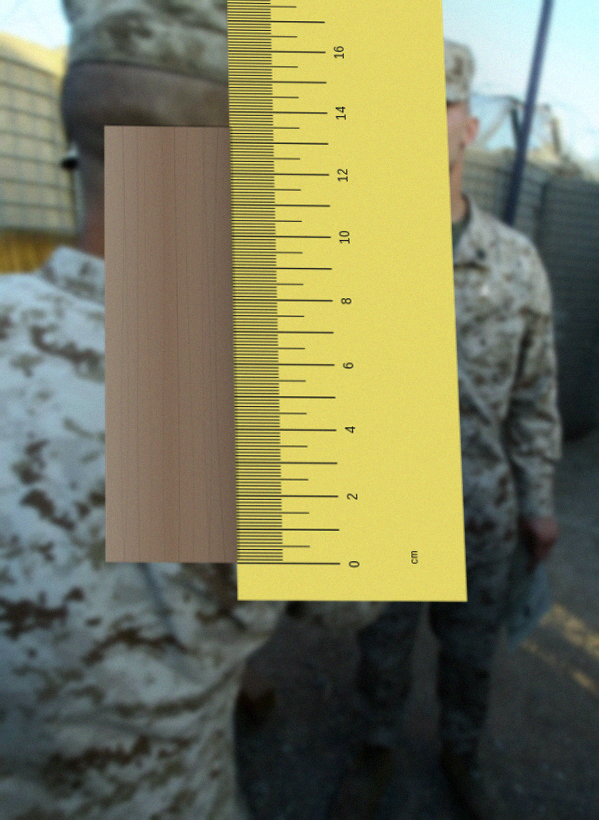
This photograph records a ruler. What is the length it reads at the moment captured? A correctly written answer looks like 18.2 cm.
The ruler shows 13.5 cm
